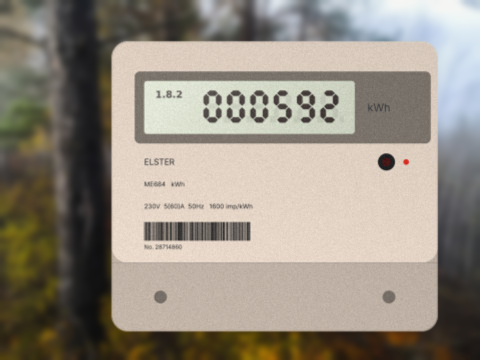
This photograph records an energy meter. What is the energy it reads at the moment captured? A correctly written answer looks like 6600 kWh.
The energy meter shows 592 kWh
